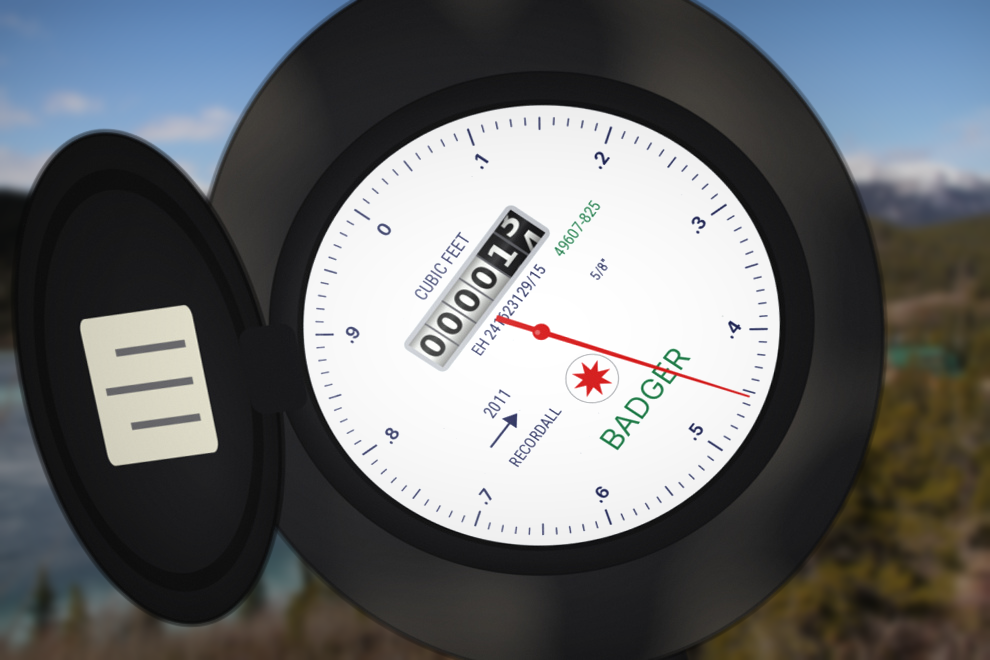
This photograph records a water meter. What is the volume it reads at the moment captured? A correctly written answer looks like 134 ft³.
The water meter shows 13.45 ft³
